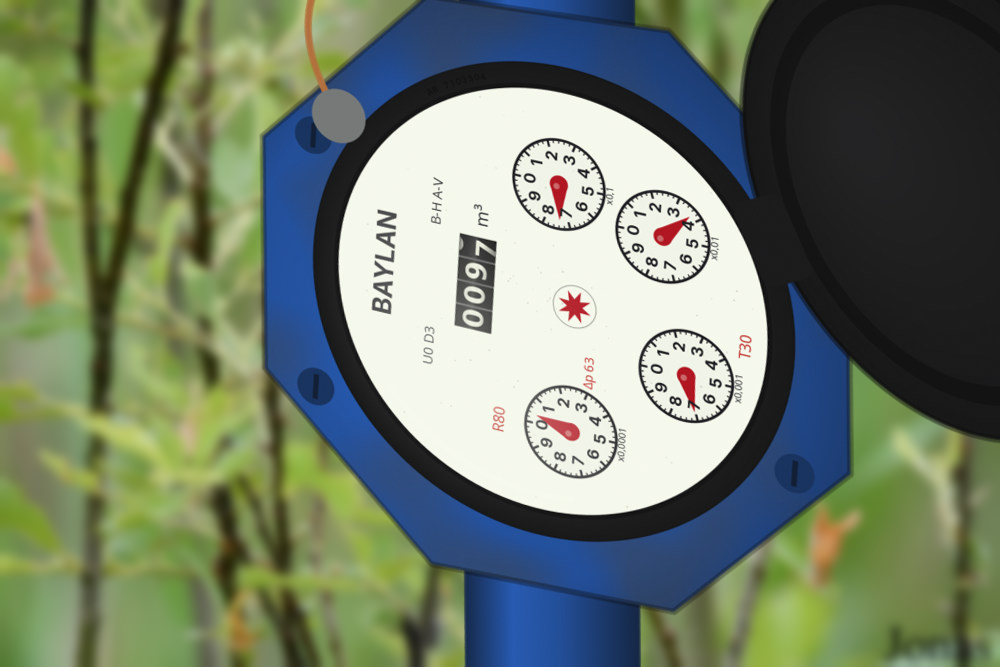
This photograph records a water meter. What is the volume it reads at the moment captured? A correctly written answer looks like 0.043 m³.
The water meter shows 96.7370 m³
